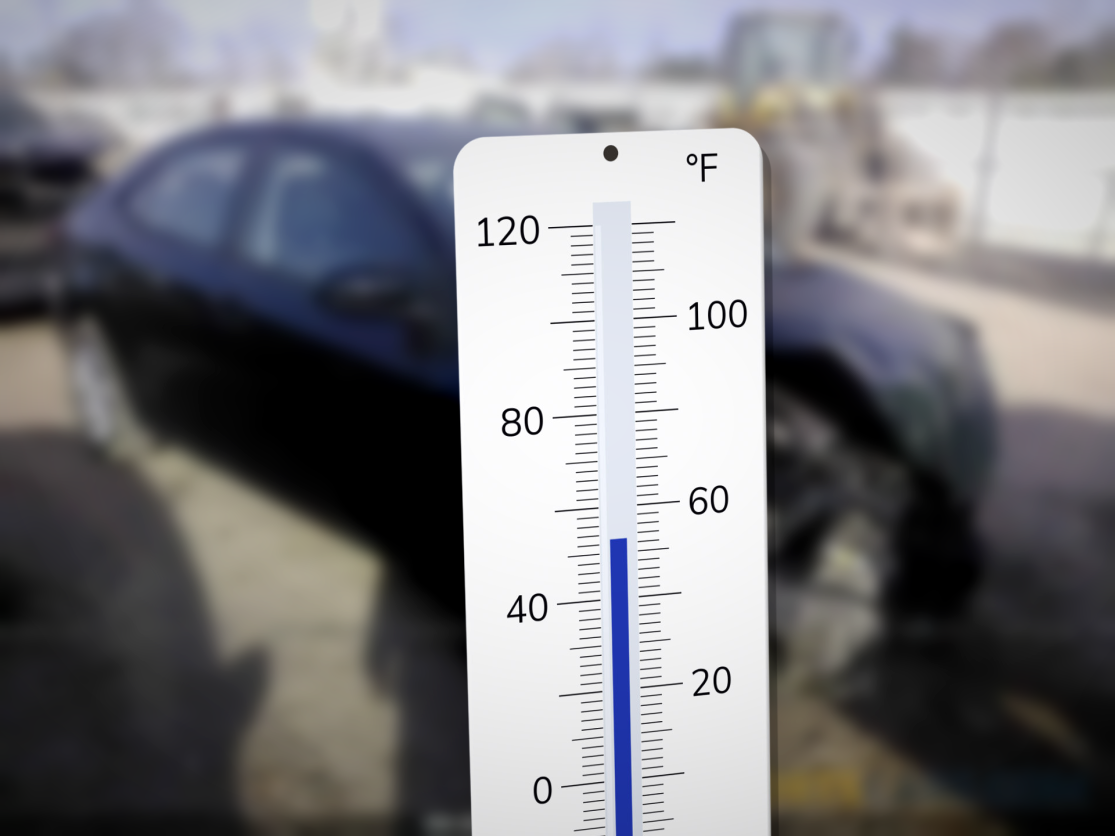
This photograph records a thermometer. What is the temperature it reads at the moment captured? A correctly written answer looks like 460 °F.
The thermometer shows 53 °F
